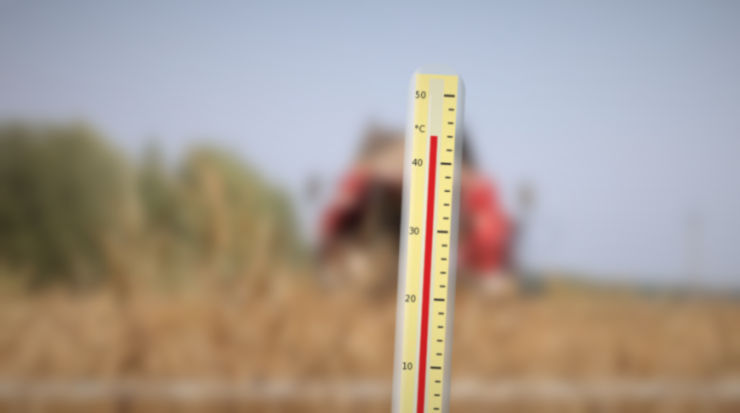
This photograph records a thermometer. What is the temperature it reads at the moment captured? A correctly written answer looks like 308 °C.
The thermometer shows 44 °C
